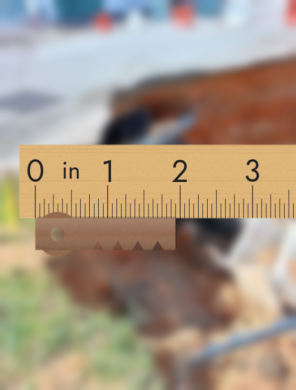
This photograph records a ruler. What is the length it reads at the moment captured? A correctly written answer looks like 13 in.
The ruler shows 1.9375 in
